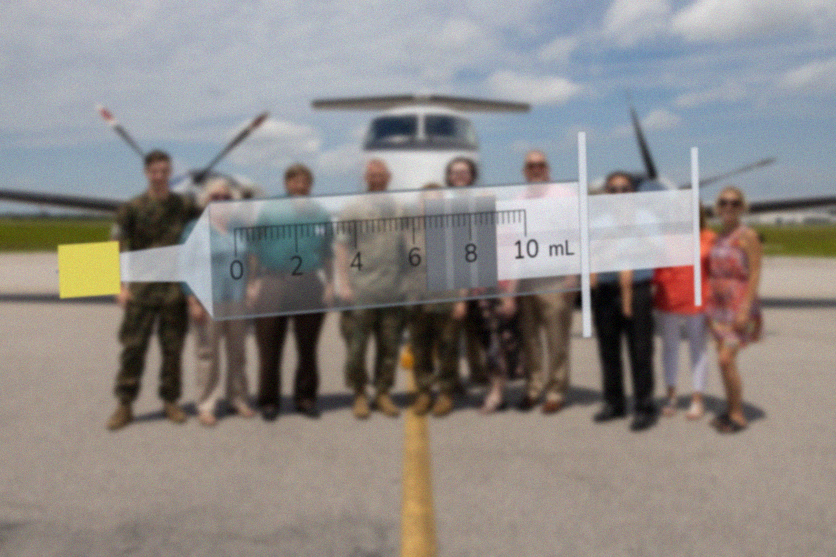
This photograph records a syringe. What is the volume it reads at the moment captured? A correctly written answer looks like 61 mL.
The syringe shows 6.4 mL
